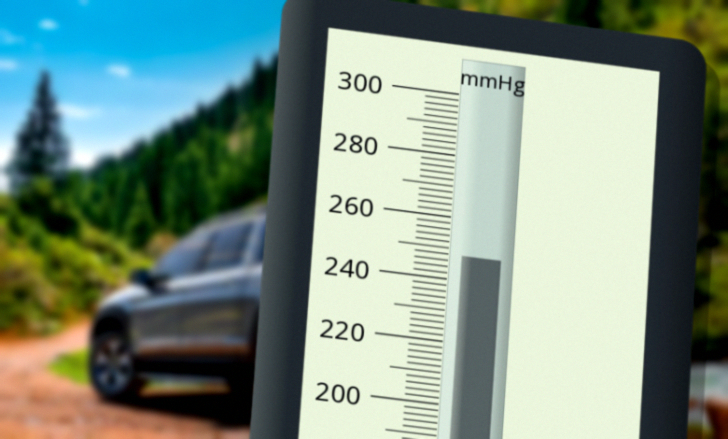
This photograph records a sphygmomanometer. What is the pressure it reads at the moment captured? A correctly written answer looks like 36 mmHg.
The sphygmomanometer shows 248 mmHg
